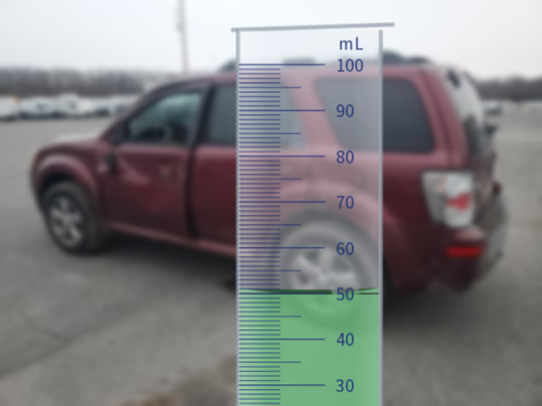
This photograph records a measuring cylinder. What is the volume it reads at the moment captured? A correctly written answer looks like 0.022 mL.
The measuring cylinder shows 50 mL
